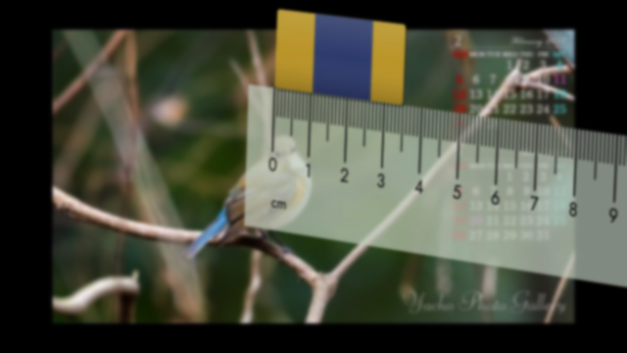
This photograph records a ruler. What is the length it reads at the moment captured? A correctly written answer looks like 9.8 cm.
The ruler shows 3.5 cm
